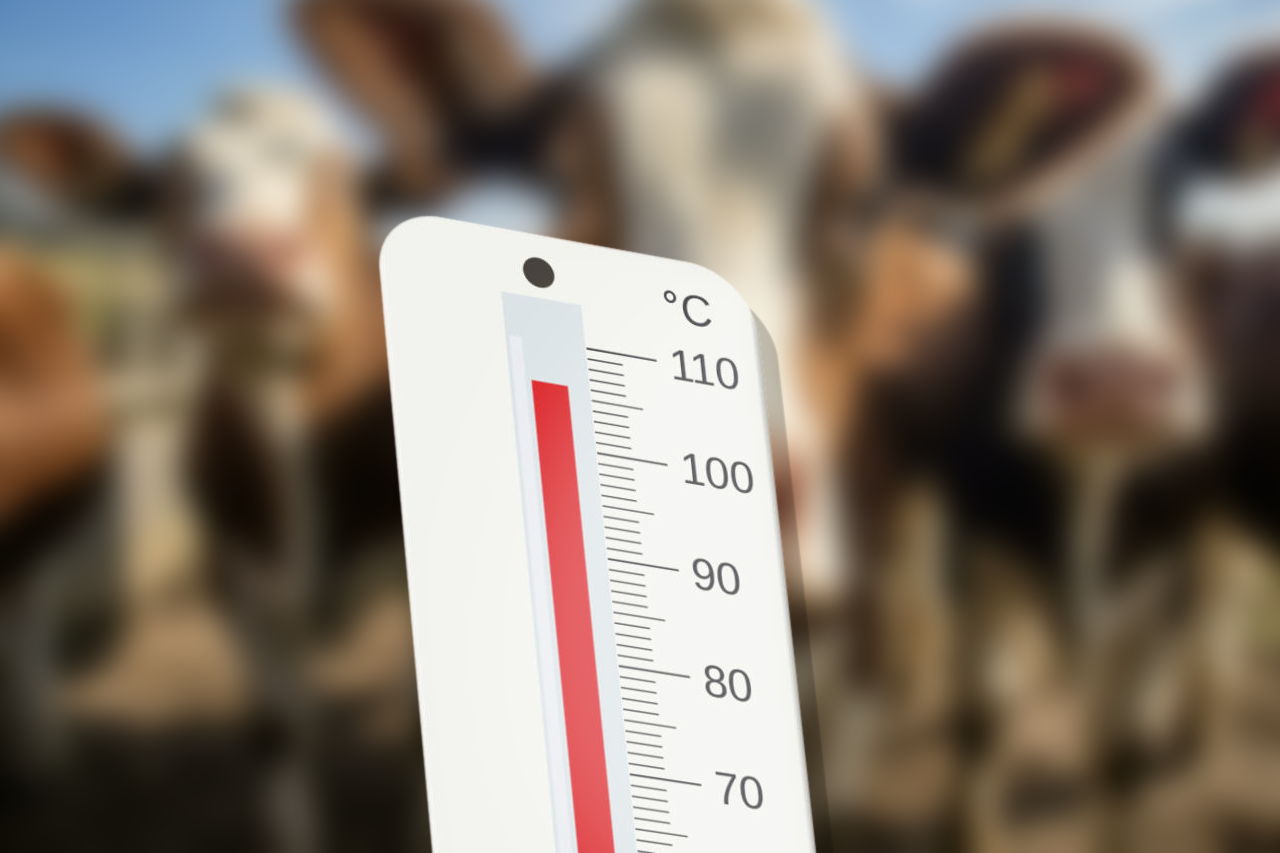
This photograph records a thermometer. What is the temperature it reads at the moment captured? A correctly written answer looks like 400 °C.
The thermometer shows 106 °C
